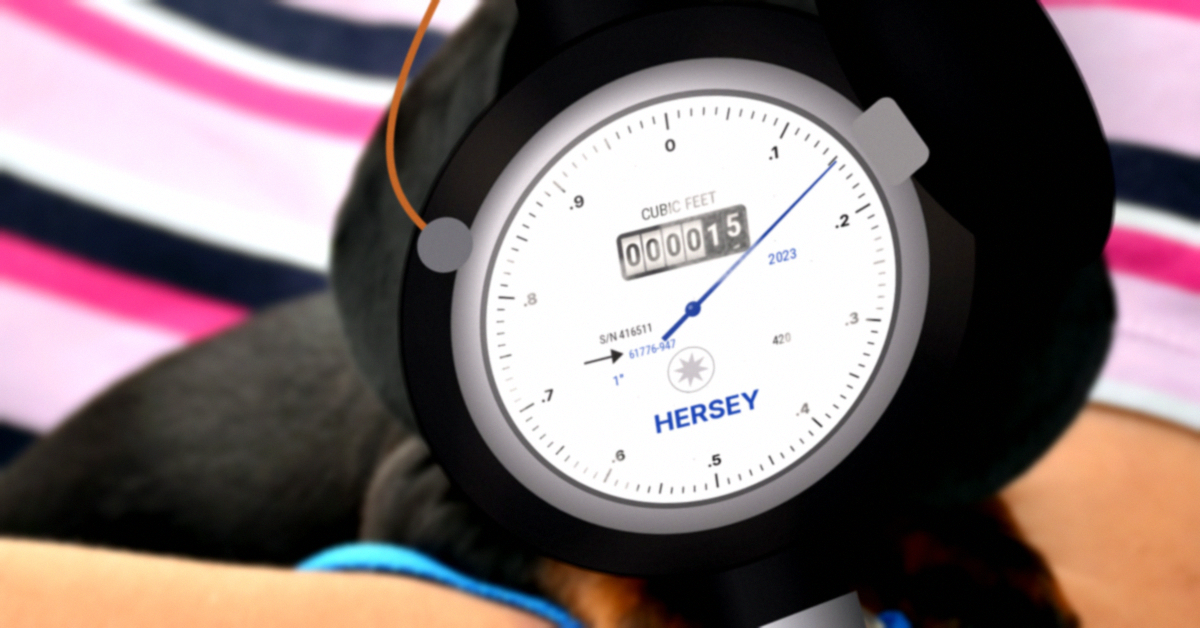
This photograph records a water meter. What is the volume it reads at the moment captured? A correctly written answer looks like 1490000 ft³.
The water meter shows 15.15 ft³
